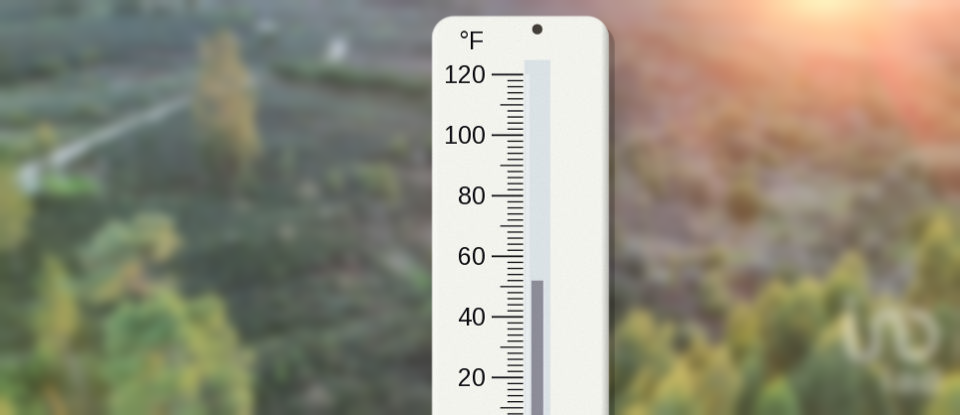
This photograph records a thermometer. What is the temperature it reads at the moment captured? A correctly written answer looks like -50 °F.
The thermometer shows 52 °F
